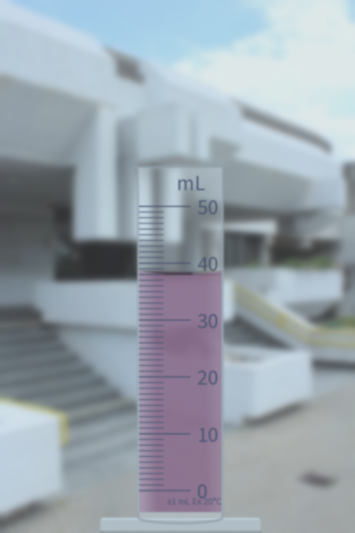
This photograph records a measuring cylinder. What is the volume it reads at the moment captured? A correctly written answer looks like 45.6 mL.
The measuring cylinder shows 38 mL
